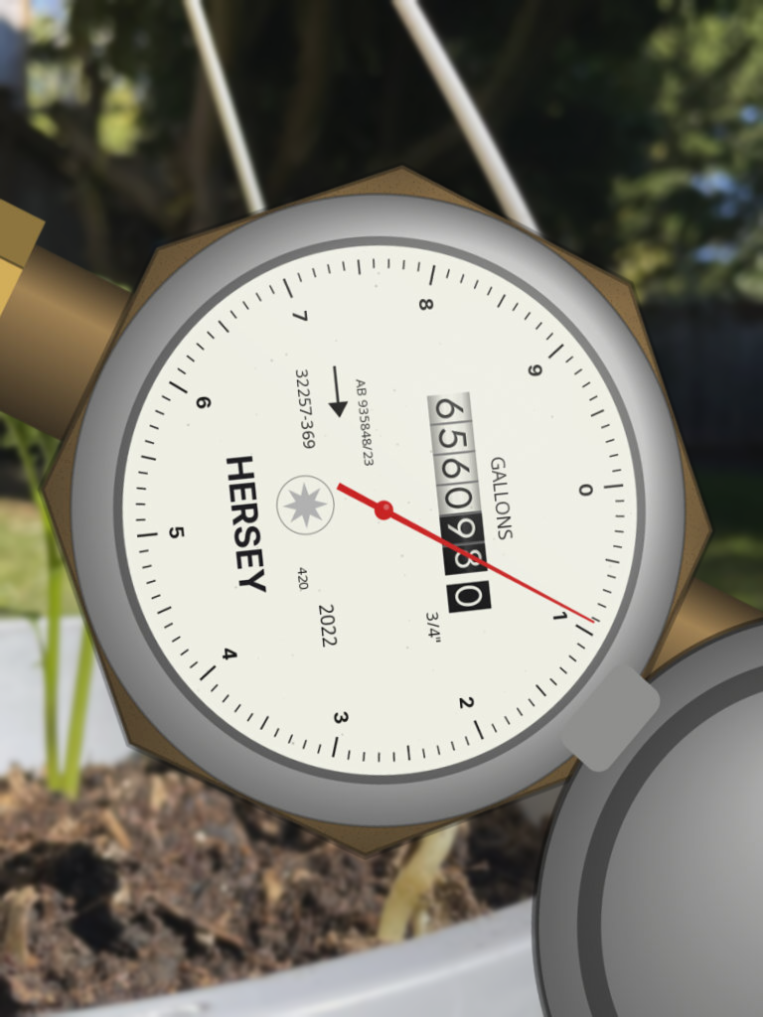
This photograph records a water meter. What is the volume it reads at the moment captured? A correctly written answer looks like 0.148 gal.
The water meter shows 6560980.9 gal
